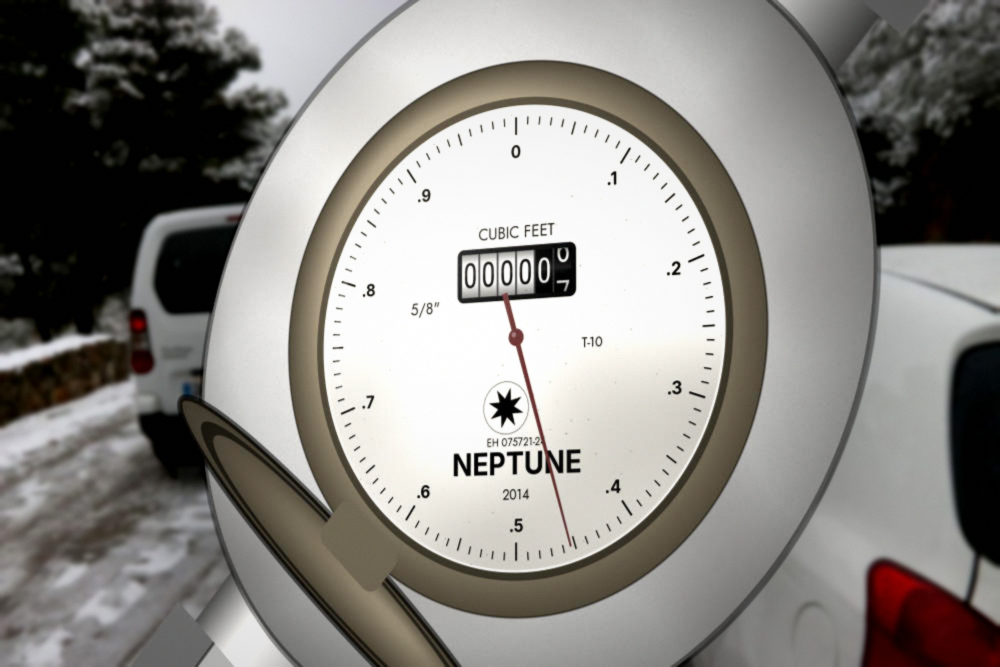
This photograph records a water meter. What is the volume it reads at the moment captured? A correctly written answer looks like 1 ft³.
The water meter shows 6.45 ft³
